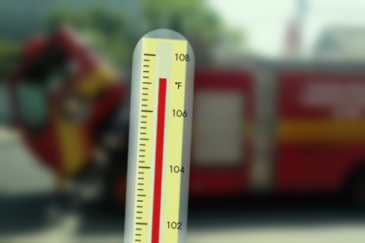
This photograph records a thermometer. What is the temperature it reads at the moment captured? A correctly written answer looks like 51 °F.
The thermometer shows 107.2 °F
